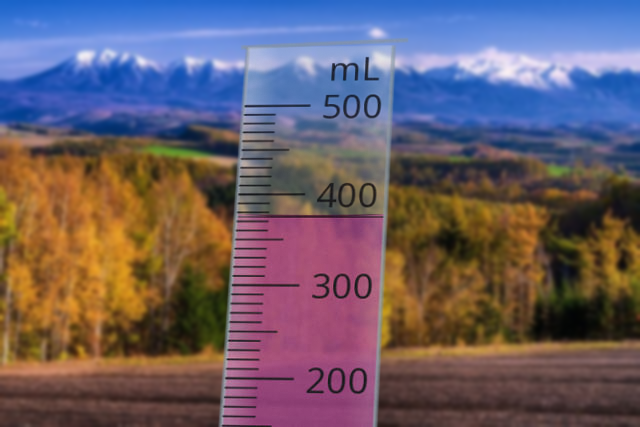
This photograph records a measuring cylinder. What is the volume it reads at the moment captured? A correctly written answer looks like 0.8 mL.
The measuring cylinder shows 375 mL
